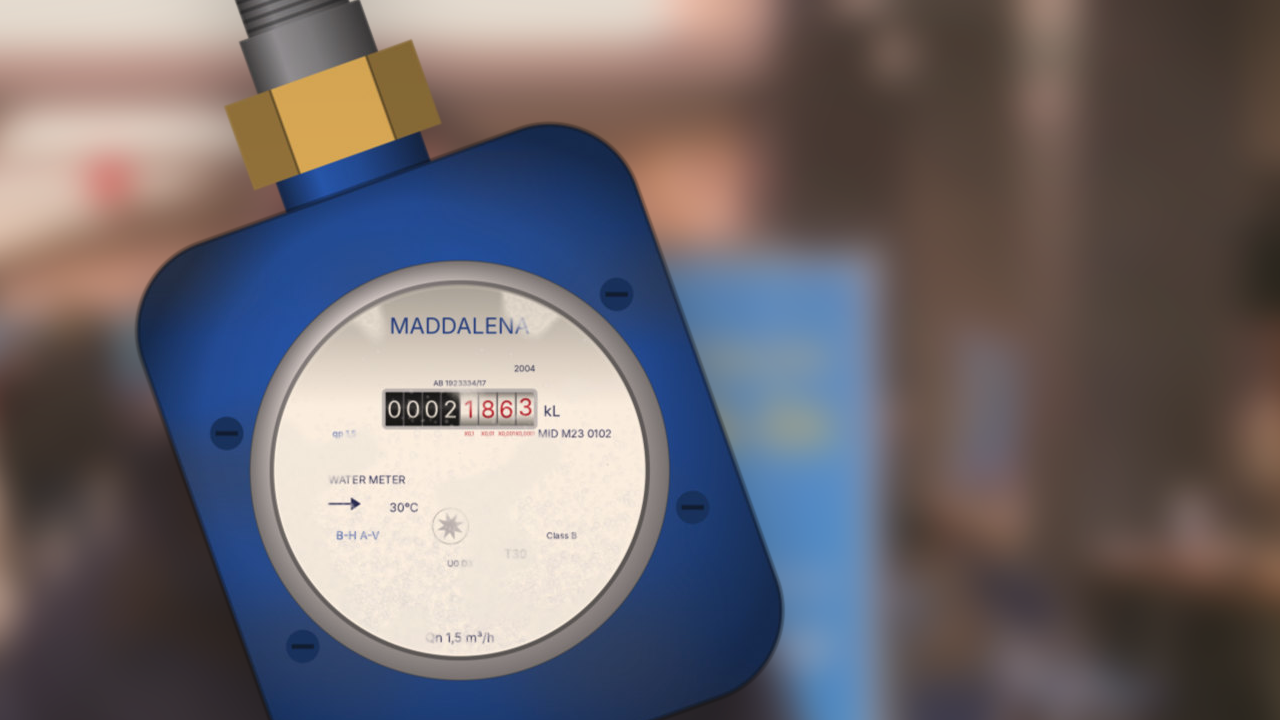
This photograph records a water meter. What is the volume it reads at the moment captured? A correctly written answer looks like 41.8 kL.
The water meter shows 2.1863 kL
